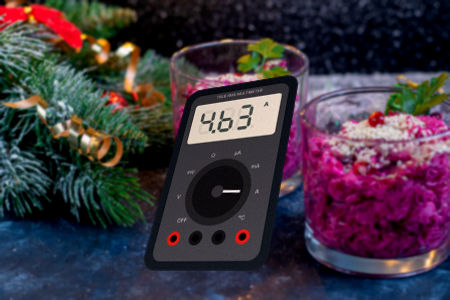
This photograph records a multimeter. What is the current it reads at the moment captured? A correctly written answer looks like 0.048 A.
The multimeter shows 4.63 A
